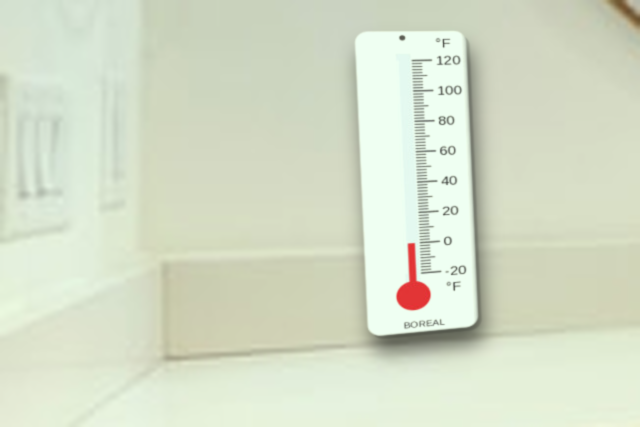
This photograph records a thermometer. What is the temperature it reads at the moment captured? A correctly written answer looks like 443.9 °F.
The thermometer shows 0 °F
